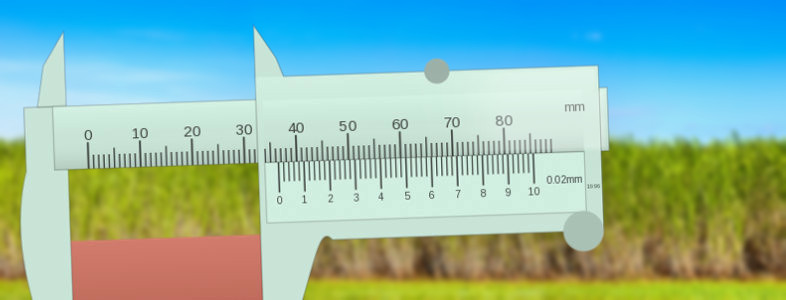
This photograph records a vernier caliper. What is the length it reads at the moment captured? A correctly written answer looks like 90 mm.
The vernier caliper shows 36.5 mm
